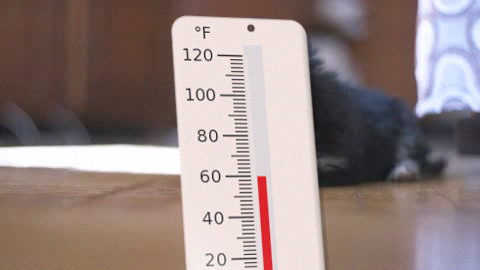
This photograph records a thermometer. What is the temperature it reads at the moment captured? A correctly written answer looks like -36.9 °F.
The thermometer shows 60 °F
